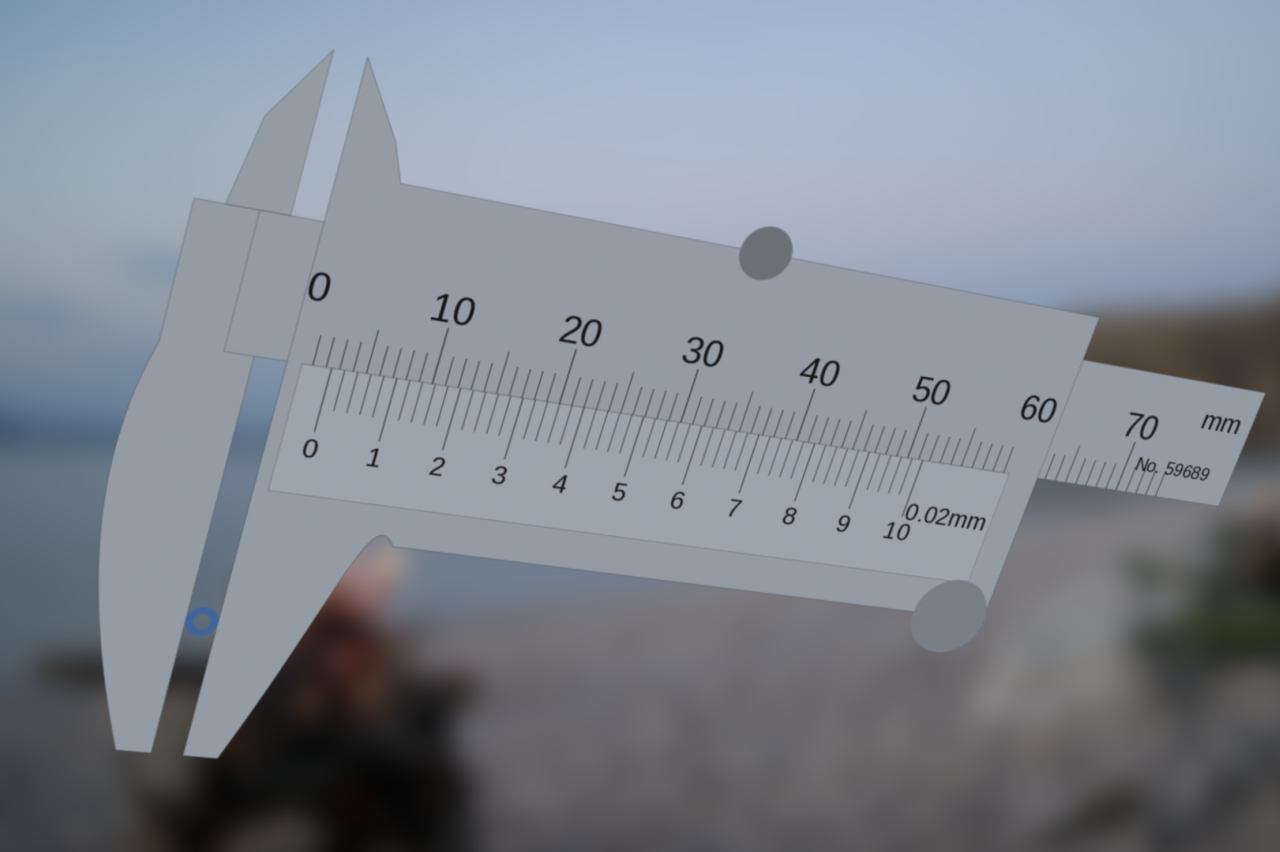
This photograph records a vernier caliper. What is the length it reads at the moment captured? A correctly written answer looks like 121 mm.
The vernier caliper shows 2.4 mm
